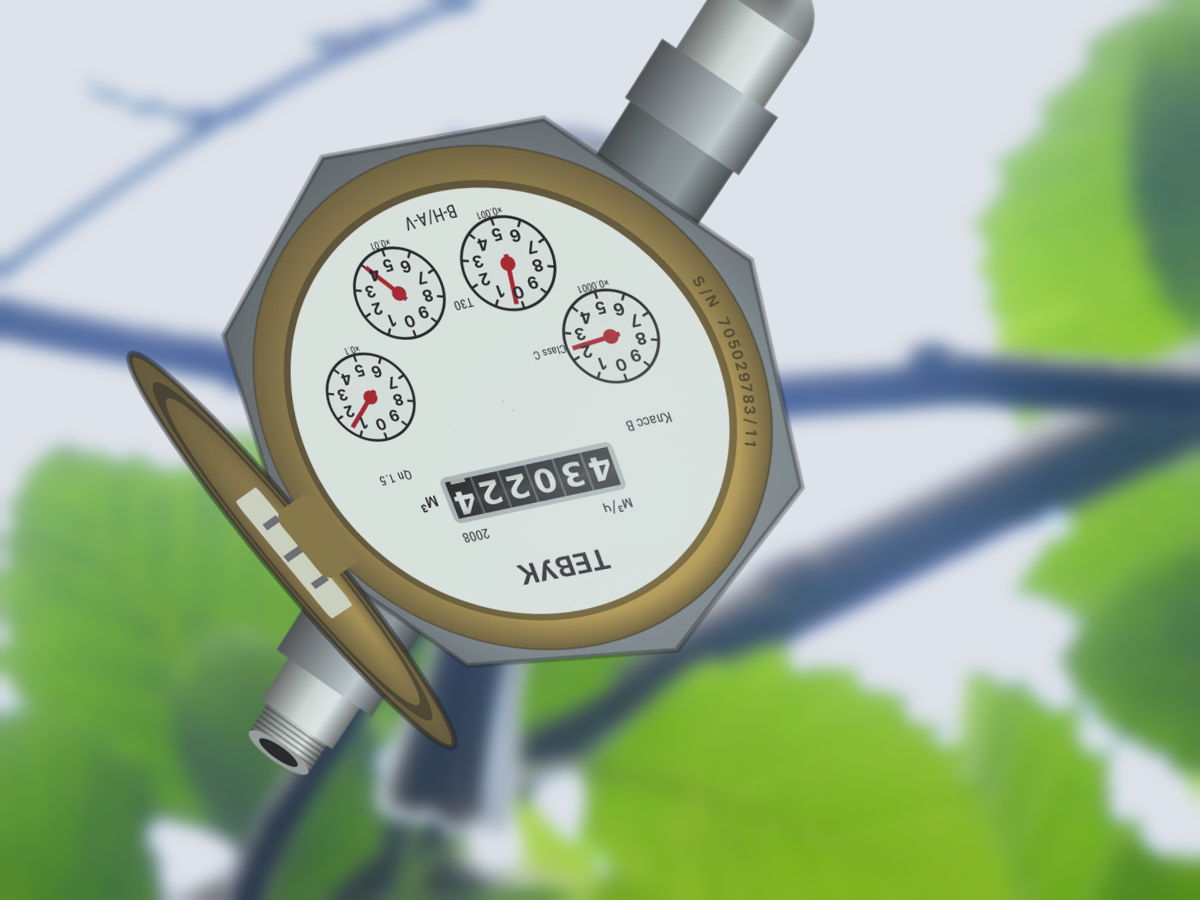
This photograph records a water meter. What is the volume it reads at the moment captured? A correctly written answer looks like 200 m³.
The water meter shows 430224.1402 m³
